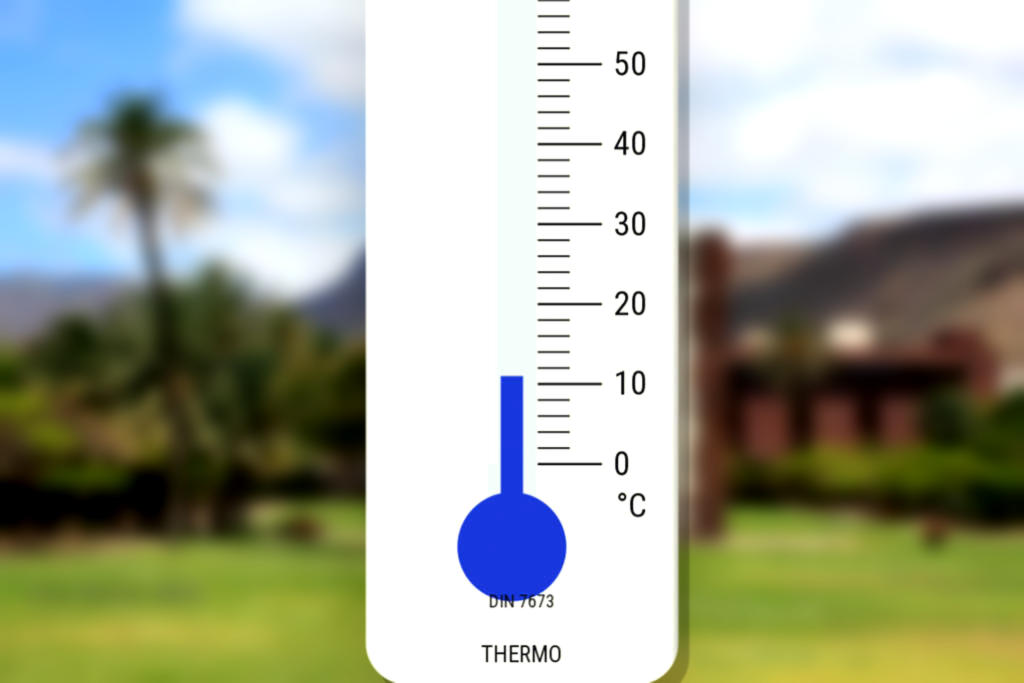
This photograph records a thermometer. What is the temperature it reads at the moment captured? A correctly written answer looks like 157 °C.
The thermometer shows 11 °C
